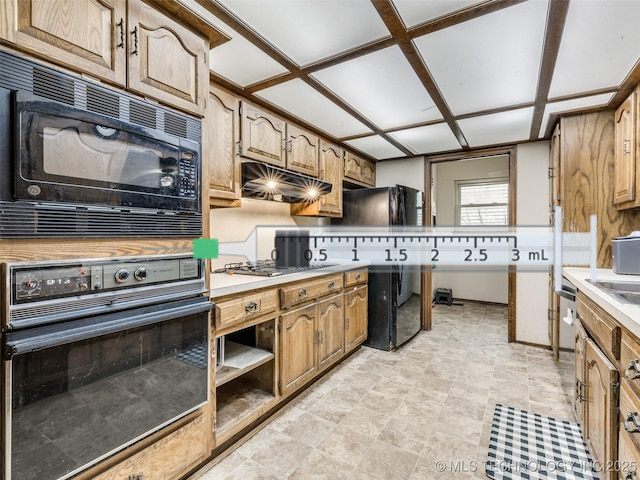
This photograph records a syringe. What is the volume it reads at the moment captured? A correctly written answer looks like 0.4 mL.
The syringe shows 0 mL
